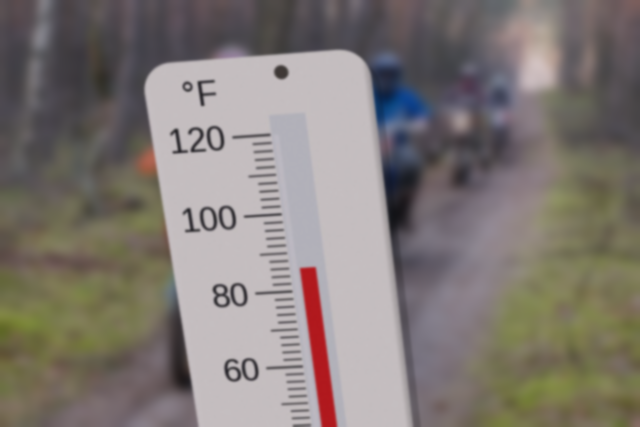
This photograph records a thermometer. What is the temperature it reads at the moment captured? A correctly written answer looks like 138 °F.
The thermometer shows 86 °F
